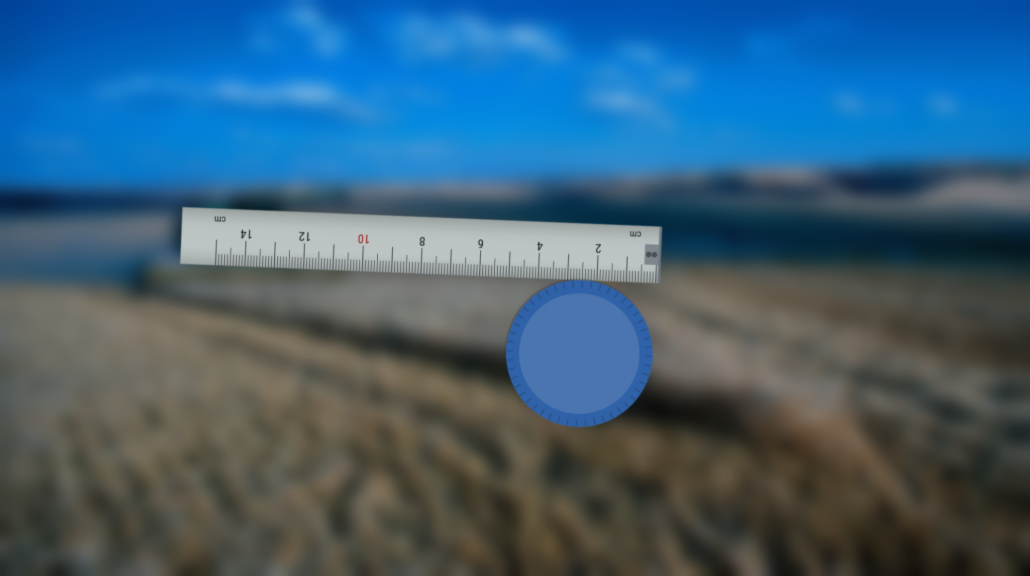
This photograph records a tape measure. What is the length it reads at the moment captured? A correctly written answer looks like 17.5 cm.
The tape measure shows 5 cm
